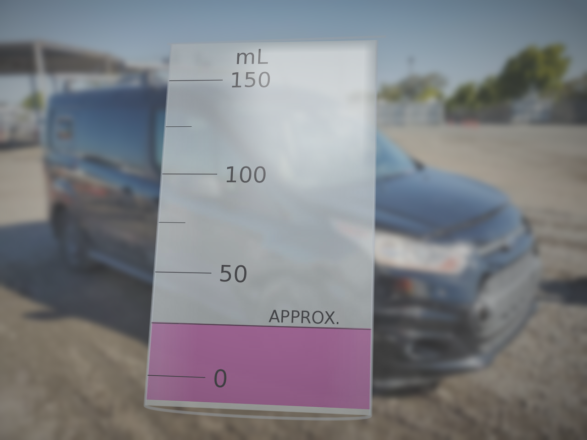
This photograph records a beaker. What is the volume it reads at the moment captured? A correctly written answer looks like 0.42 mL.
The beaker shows 25 mL
